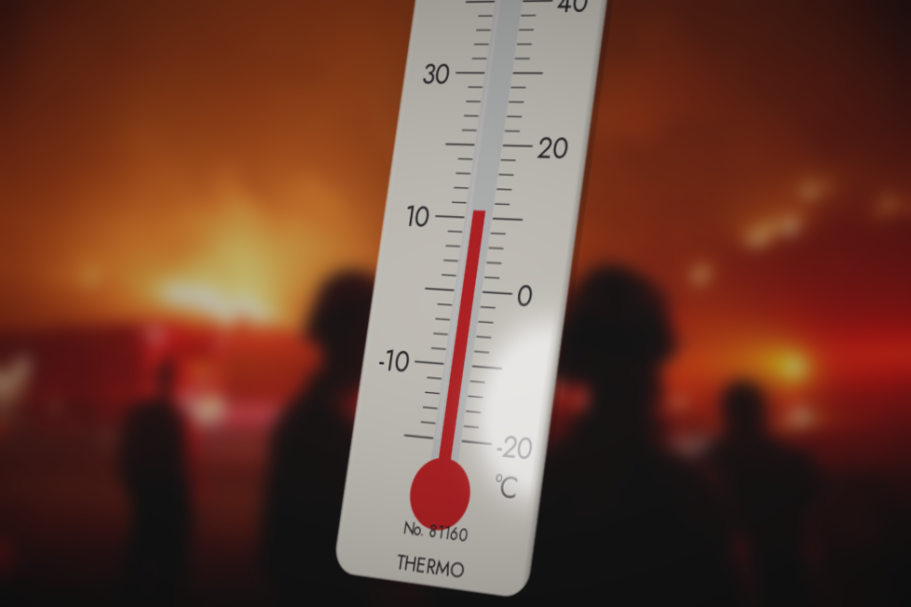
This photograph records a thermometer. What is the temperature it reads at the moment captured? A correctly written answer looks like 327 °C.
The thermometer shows 11 °C
